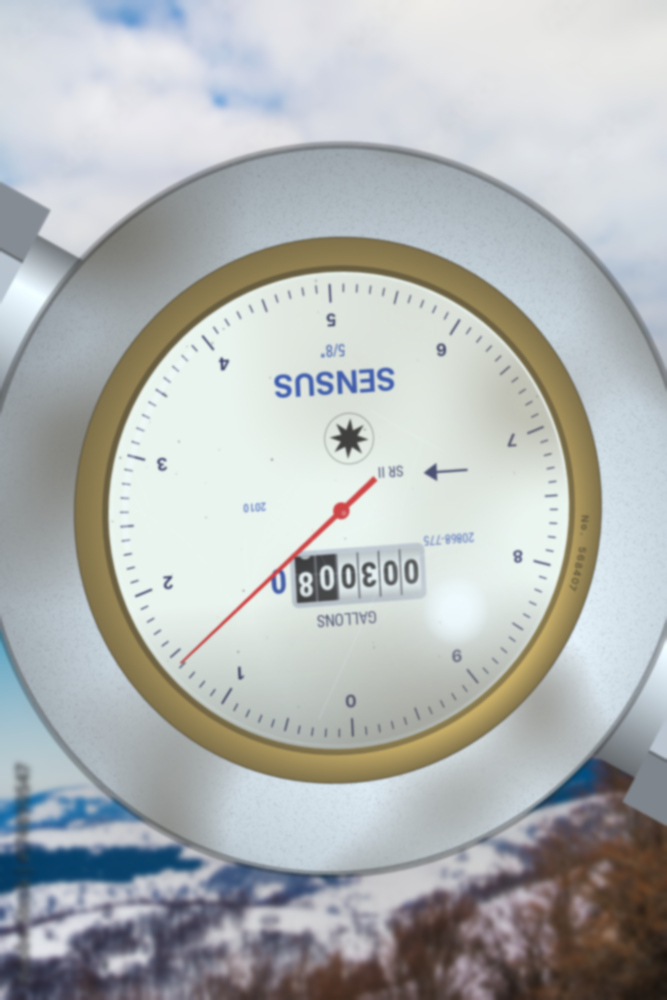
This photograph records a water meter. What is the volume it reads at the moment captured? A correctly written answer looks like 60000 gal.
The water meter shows 30081.4 gal
